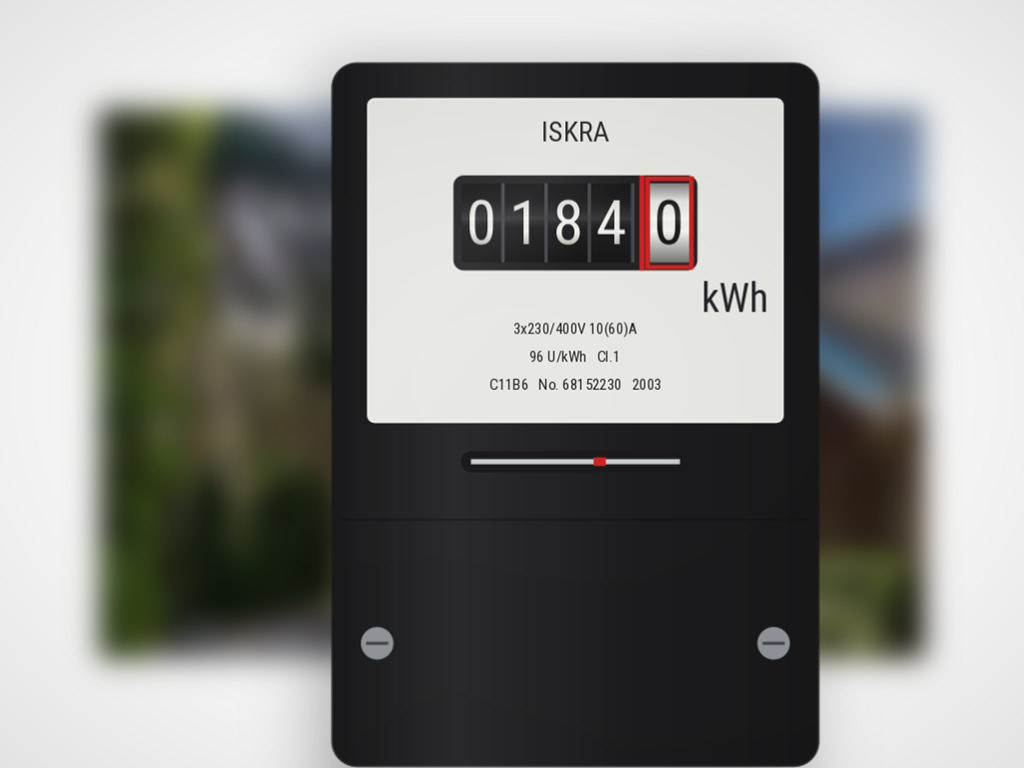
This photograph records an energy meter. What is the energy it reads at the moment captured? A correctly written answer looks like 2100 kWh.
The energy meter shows 184.0 kWh
